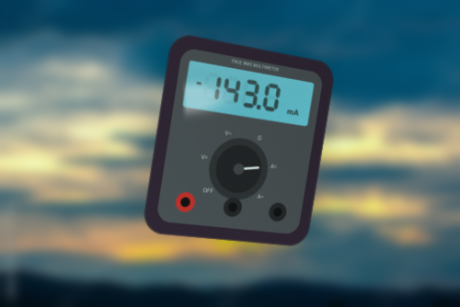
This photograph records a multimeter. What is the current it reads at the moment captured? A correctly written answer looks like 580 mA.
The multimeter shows -143.0 mA
